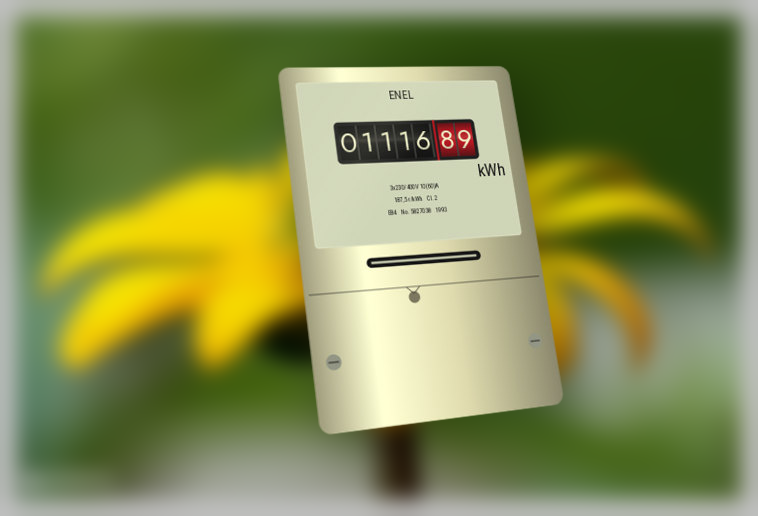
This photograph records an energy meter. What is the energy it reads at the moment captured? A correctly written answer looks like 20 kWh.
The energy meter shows 1116.89 kWh
